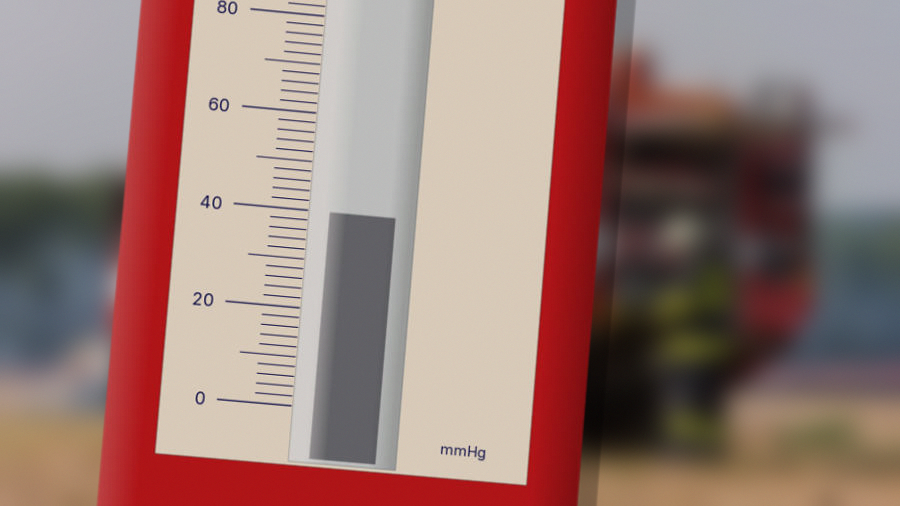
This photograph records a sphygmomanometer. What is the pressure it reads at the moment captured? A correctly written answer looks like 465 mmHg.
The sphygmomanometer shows 40 mmHg
